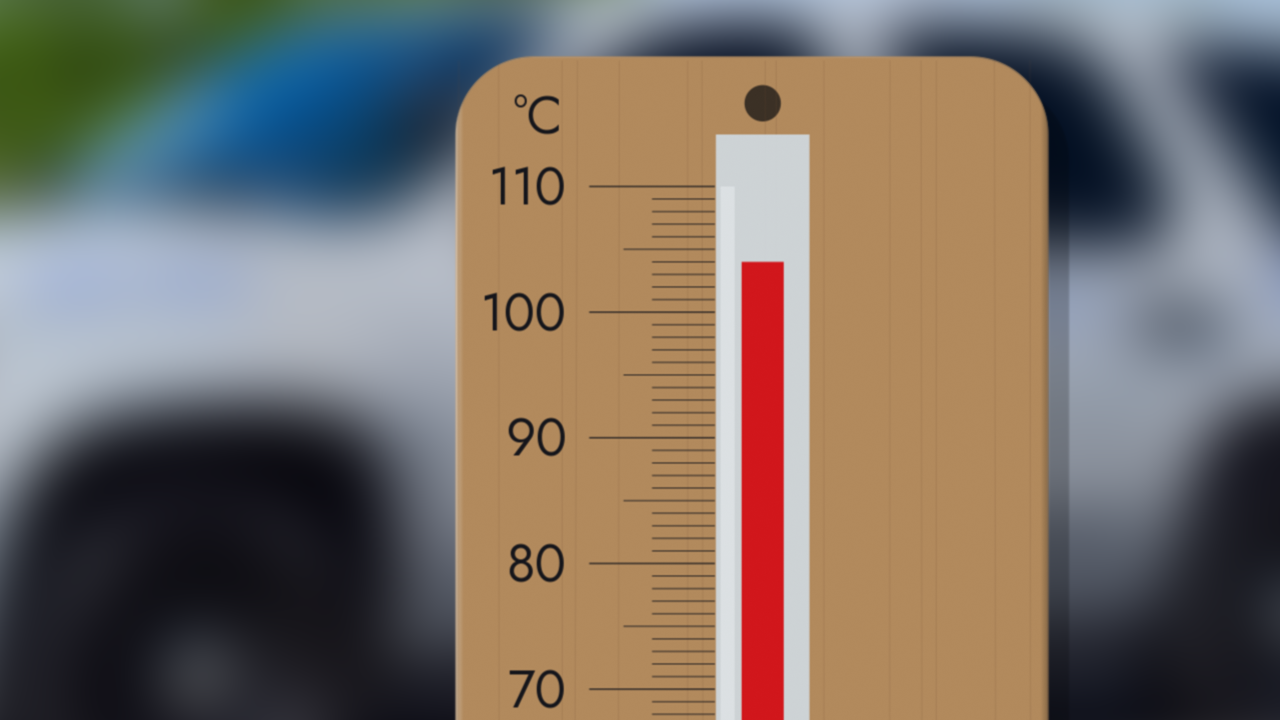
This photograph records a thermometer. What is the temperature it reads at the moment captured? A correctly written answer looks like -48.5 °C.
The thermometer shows 104 °C
